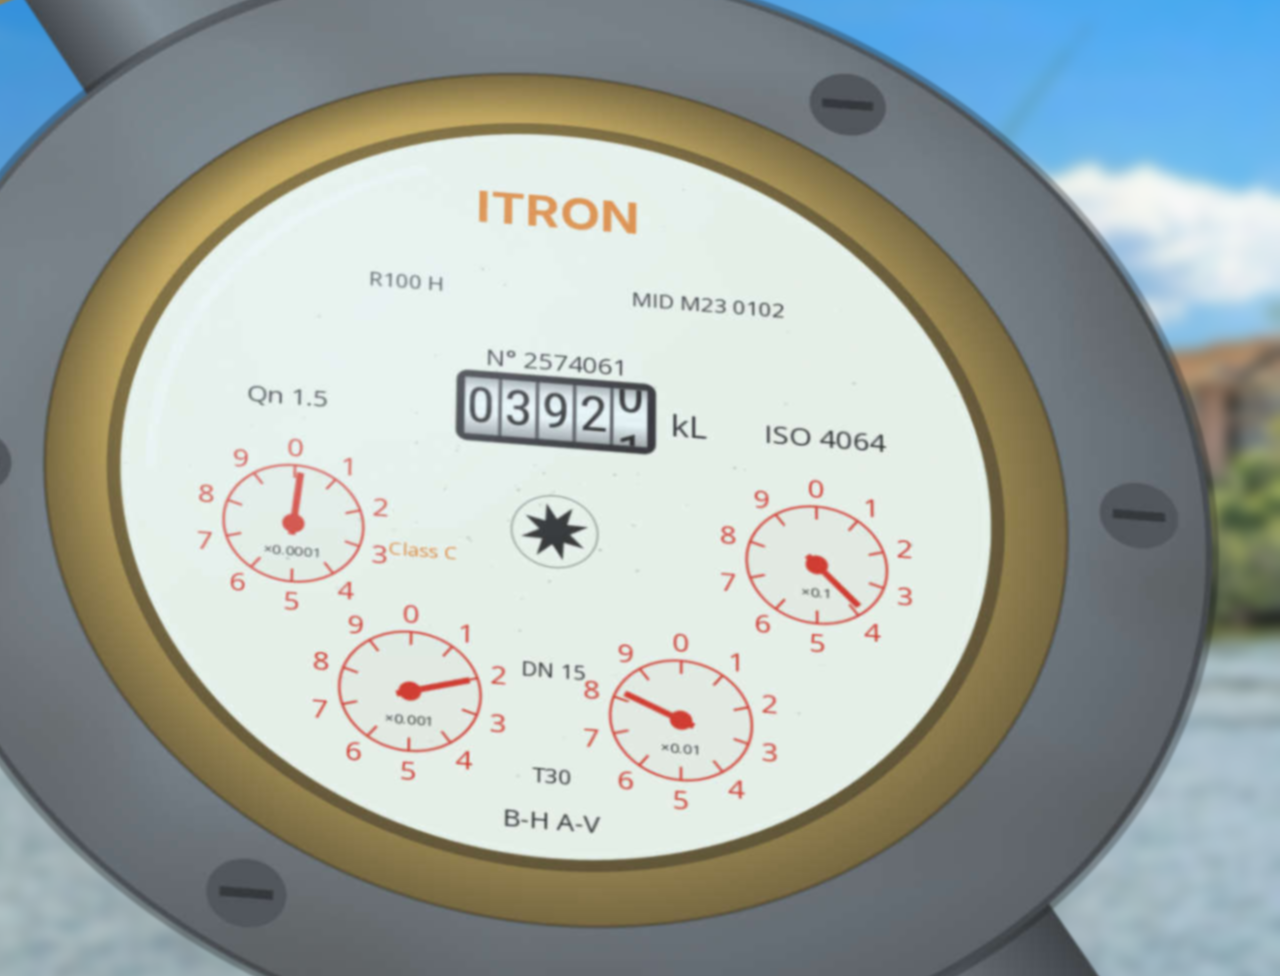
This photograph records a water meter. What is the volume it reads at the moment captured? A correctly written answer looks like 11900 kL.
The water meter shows 3920.3820 kL
